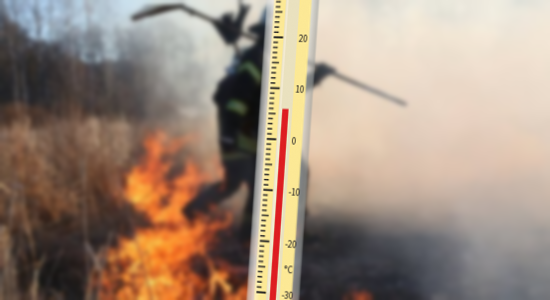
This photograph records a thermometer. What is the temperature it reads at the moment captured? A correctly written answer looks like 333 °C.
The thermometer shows 6 °C
